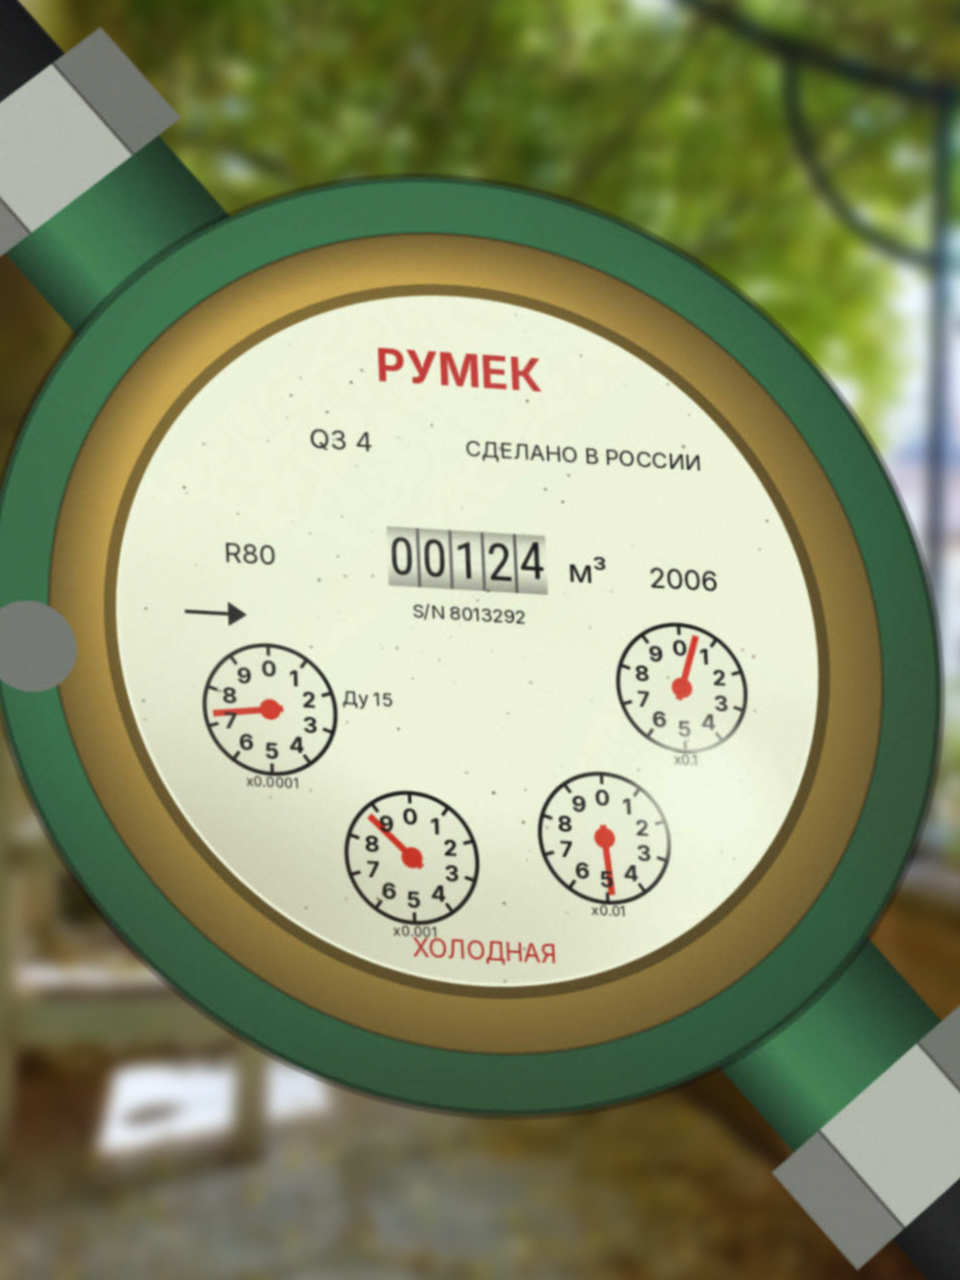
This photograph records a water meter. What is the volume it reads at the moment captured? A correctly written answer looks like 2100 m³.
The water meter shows 124.0487 m³
